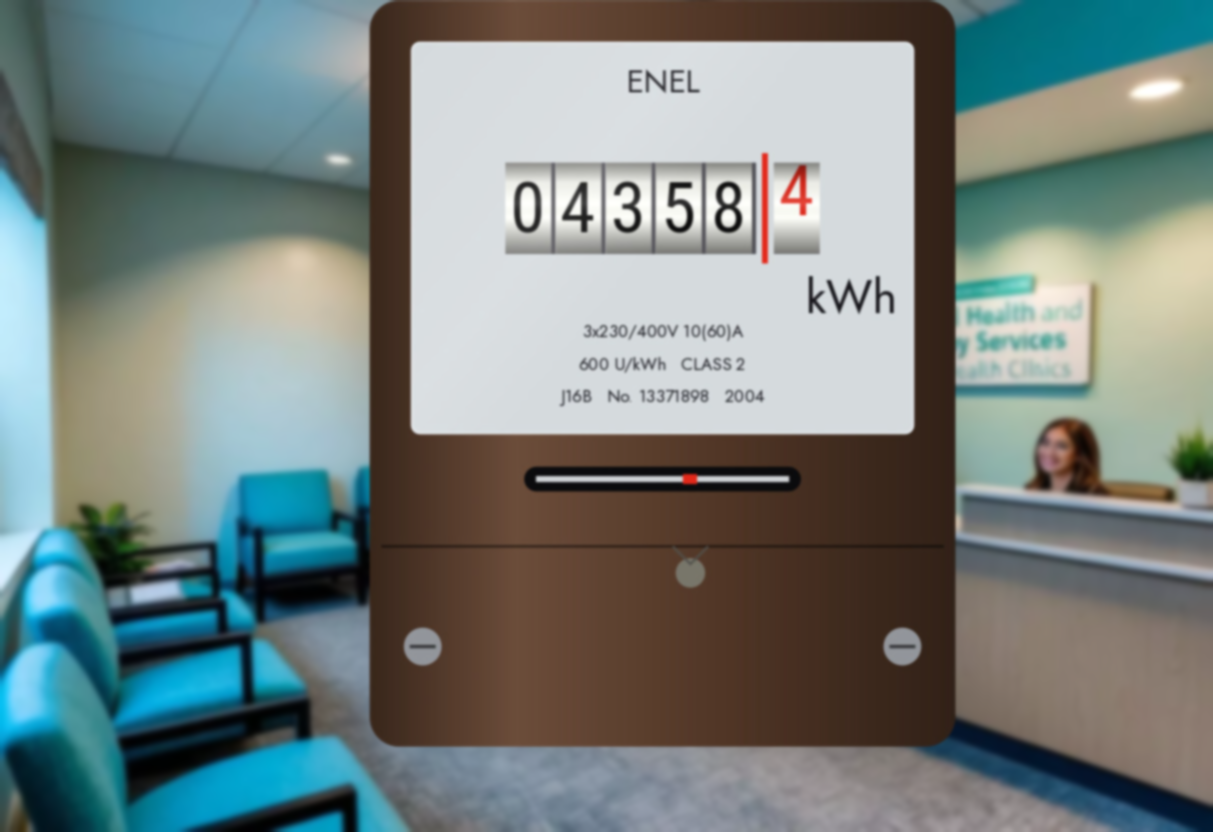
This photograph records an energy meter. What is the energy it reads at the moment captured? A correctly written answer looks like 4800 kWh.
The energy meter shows 4358.4 kWh
